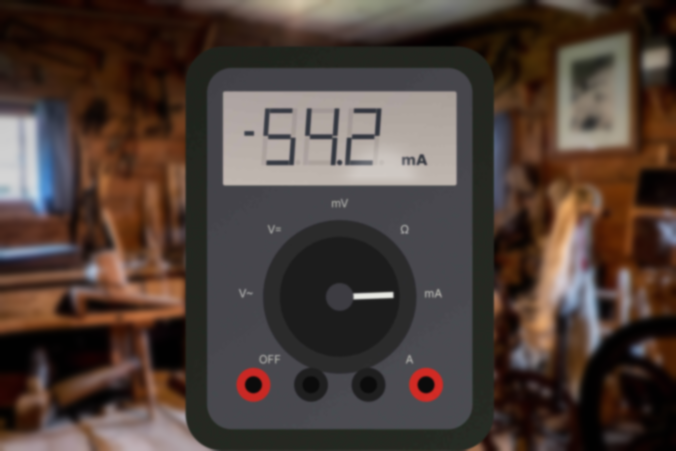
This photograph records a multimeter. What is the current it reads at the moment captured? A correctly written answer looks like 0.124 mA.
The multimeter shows -54.2 mA
